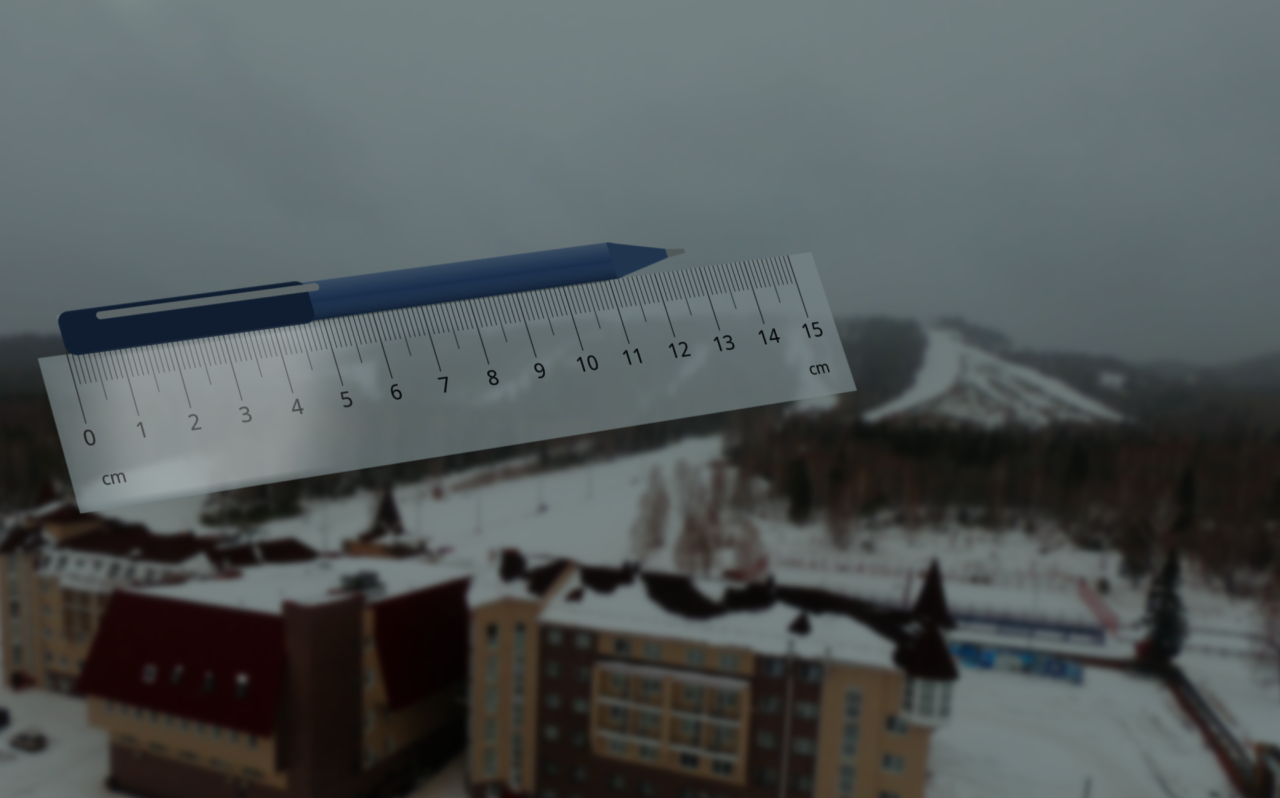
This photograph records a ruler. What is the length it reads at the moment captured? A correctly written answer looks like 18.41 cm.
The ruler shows 12.8 cm
